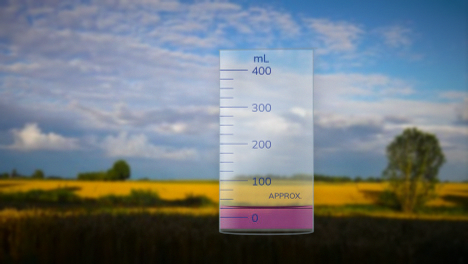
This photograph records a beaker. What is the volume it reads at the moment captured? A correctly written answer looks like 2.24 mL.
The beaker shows 25 mL
